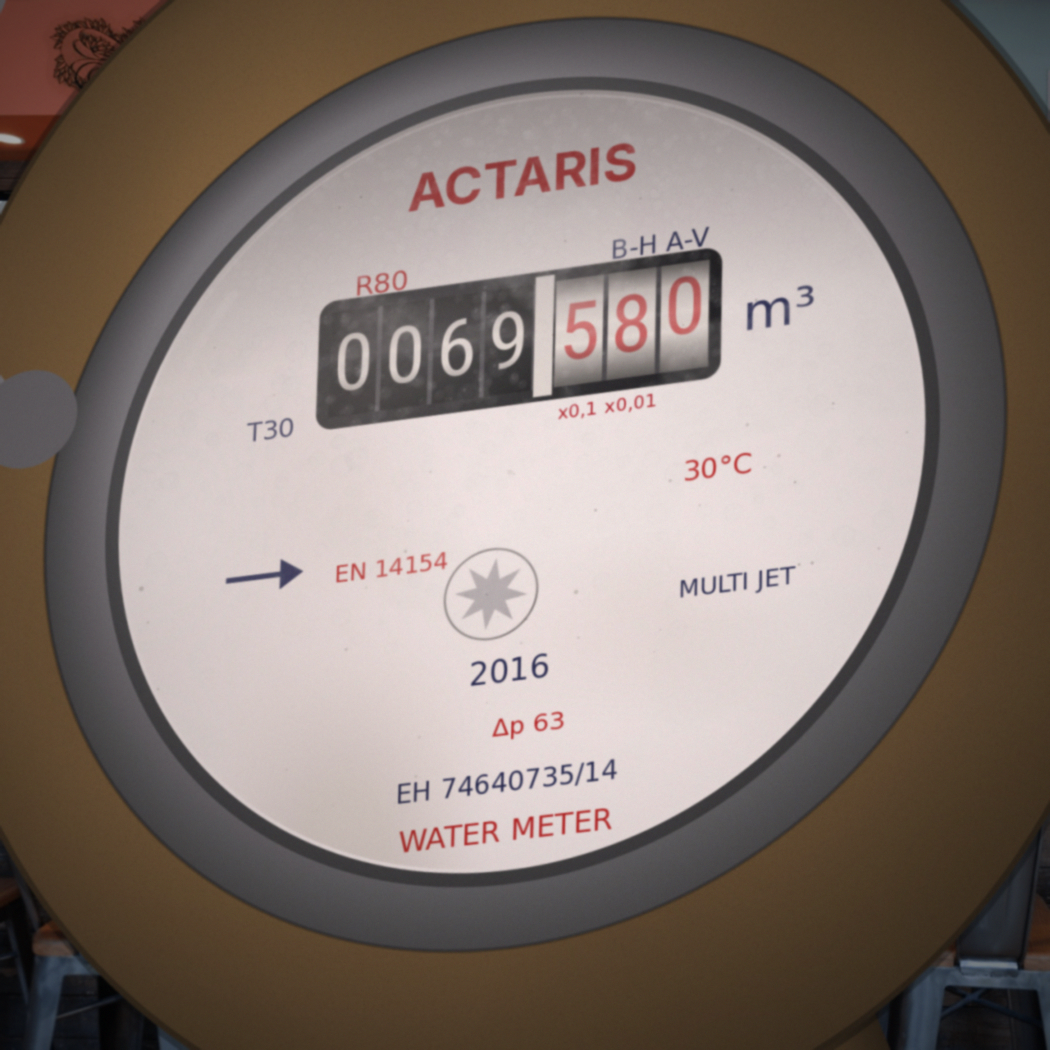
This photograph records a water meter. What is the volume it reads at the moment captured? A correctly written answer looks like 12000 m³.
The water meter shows 69.580 m³
